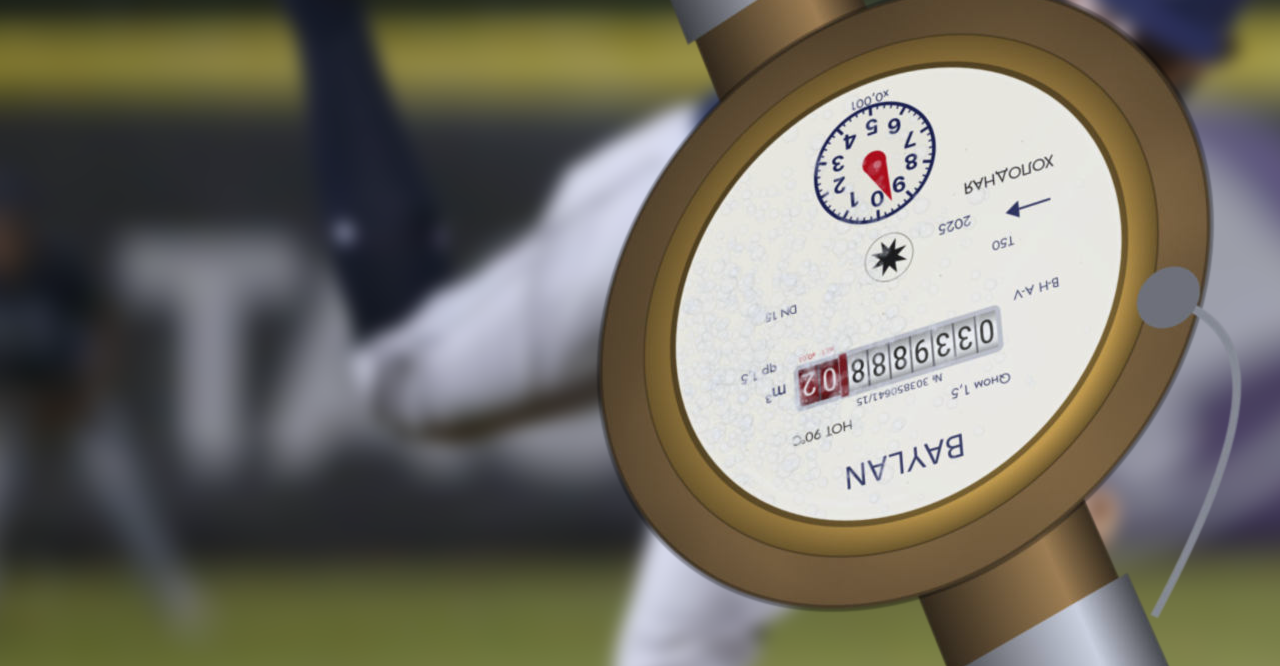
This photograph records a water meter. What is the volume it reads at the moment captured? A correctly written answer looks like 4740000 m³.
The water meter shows 339888.019 m³
